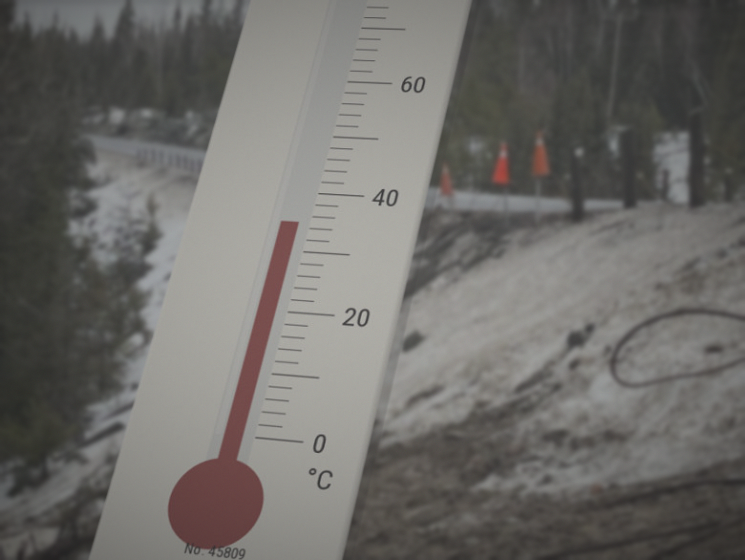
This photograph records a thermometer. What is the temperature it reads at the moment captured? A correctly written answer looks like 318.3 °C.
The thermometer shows 35 °C
